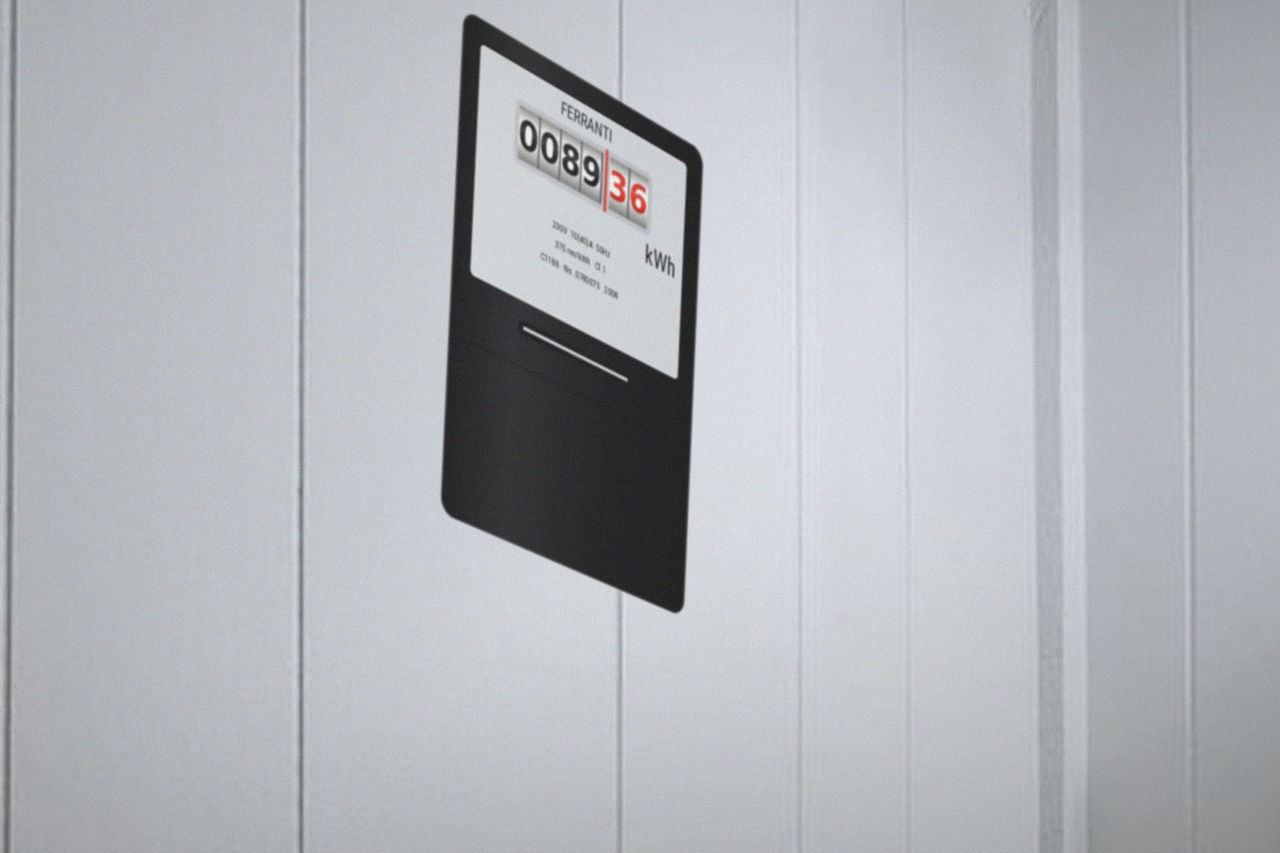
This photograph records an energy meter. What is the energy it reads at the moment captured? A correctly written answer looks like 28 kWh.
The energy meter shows 89.36 kWh
